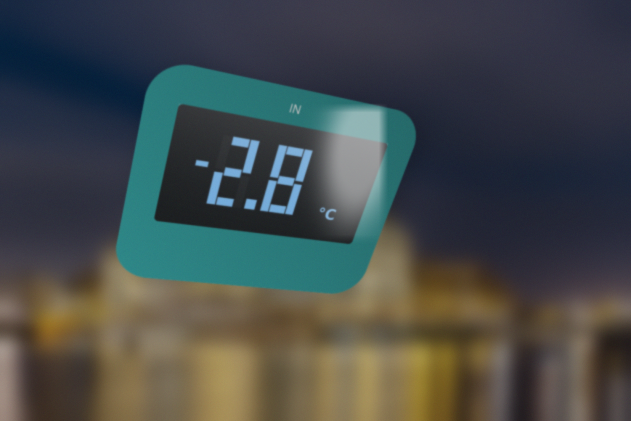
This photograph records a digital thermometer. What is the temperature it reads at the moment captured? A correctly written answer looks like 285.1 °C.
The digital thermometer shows -2.8 °C
